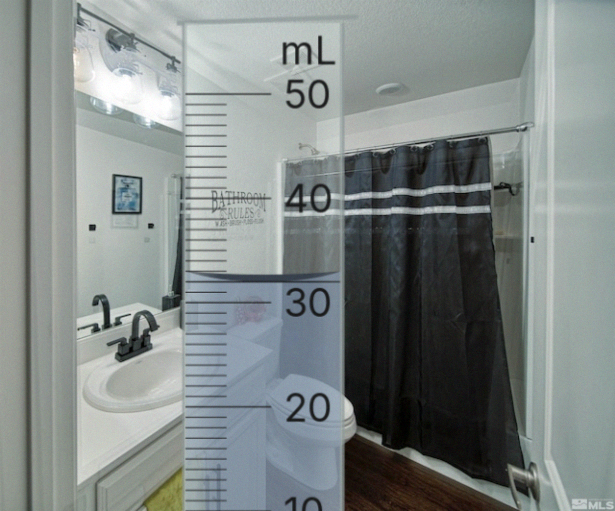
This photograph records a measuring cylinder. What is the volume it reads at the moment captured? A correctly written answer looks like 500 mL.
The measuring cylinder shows 32 mL
